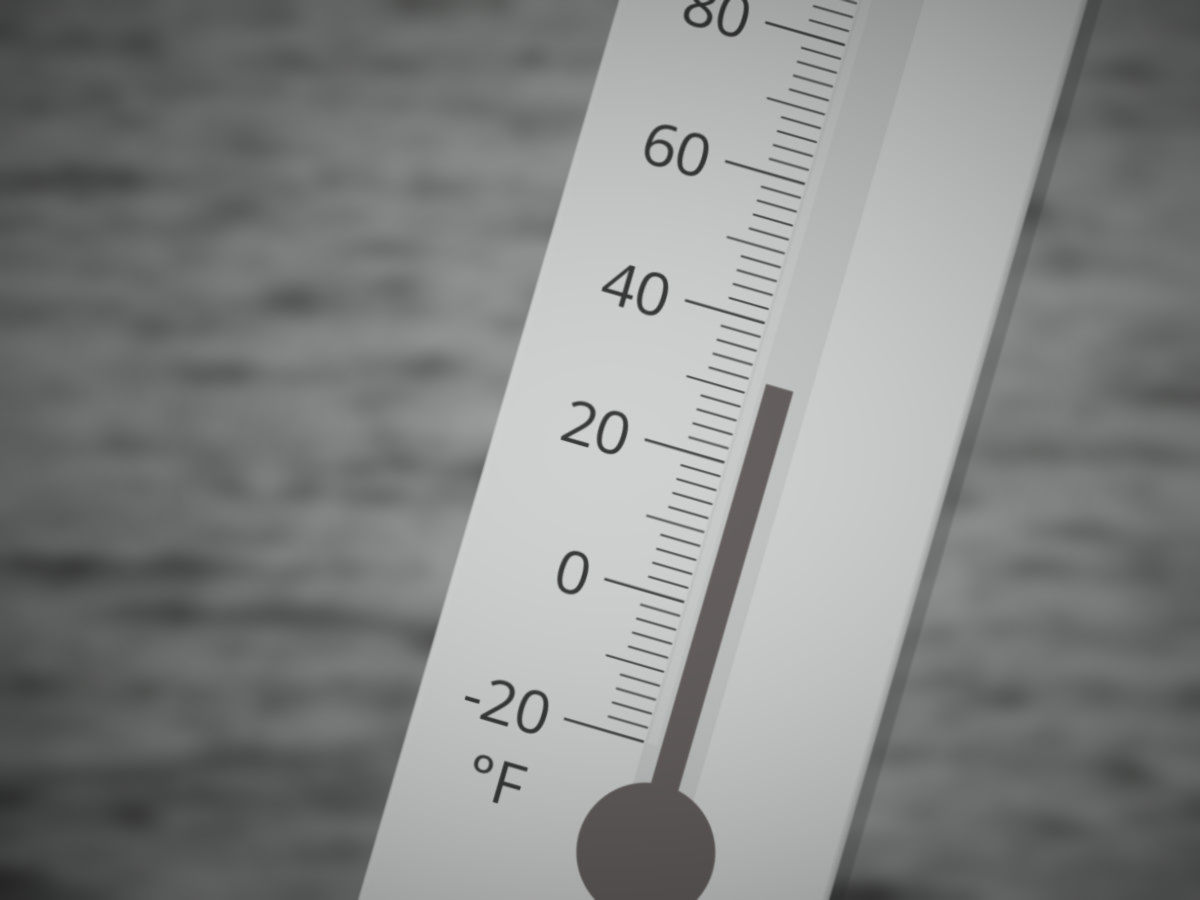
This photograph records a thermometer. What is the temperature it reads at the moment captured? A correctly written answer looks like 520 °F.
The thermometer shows 32 °F
